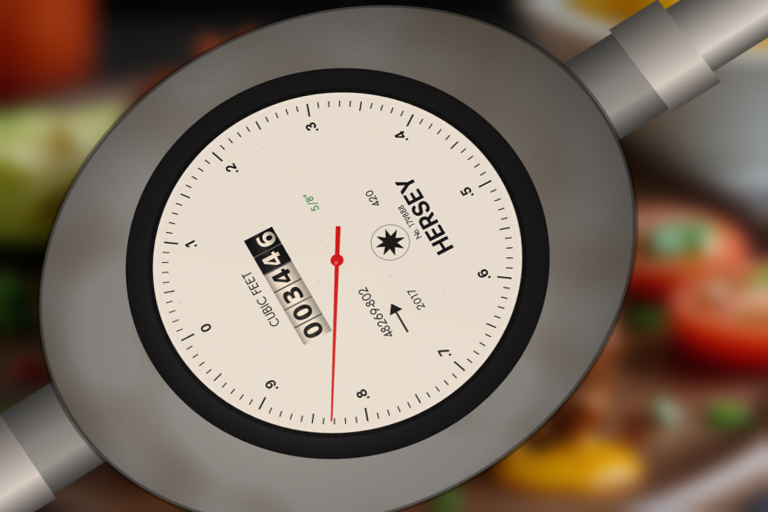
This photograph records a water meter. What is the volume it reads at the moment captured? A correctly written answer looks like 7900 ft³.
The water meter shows 3445.83 ft³
